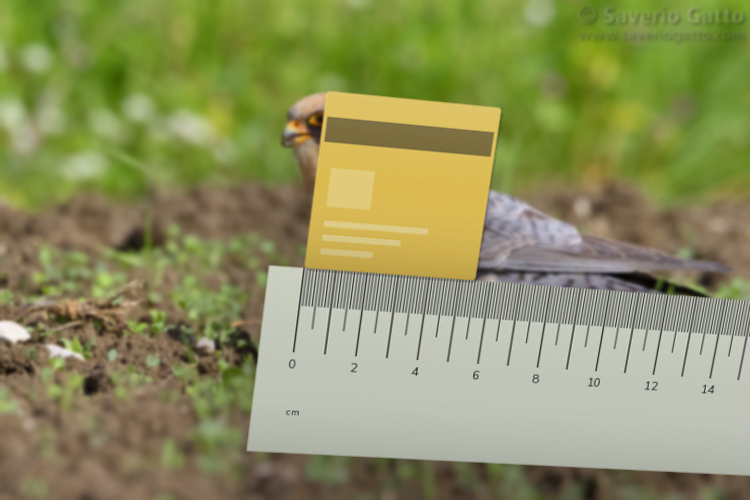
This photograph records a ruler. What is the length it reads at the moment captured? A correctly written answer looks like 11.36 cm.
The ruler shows 5.5 cm
